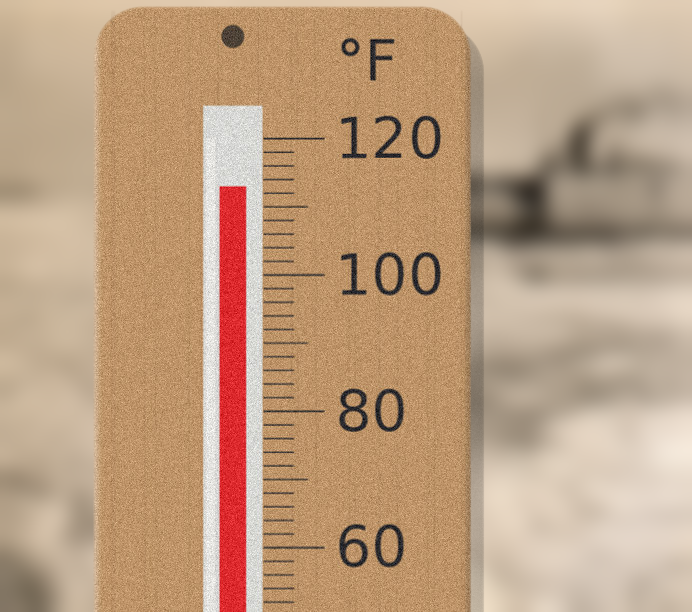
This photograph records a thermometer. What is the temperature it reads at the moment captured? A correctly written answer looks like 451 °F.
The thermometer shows 113 °F
